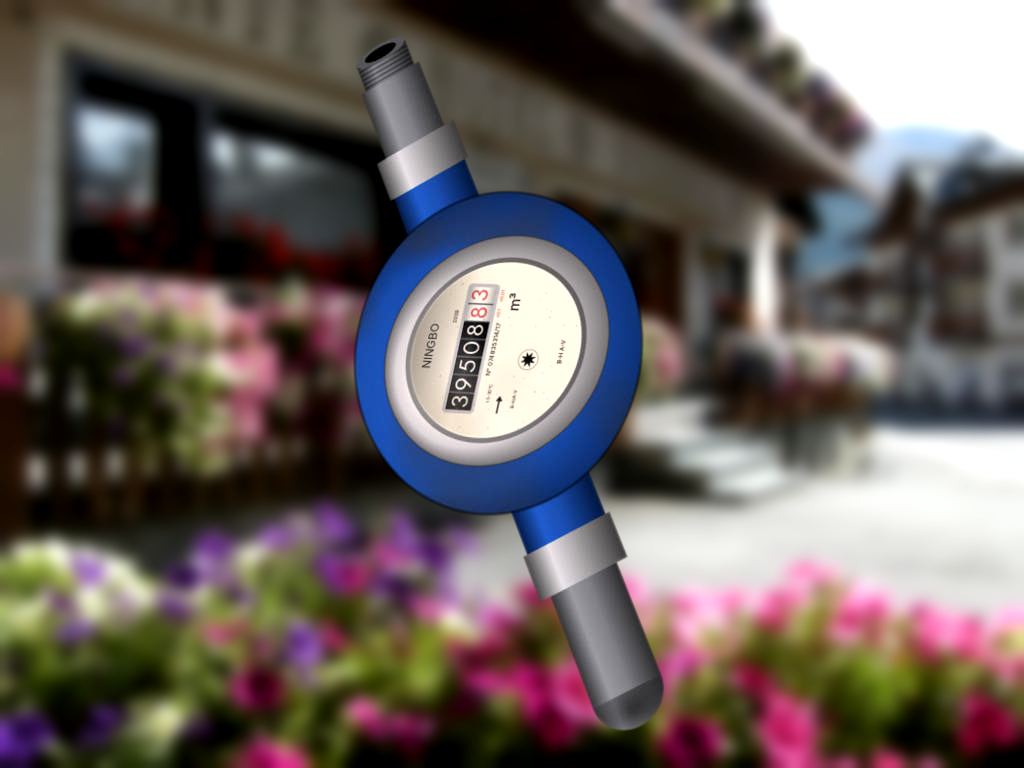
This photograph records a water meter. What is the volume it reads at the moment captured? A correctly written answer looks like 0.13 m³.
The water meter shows 39508.83 m³
